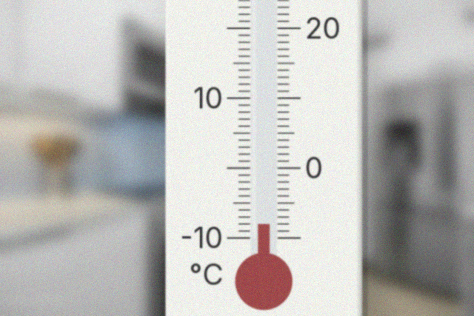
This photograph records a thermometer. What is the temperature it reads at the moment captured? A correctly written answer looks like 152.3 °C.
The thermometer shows -8 °C
